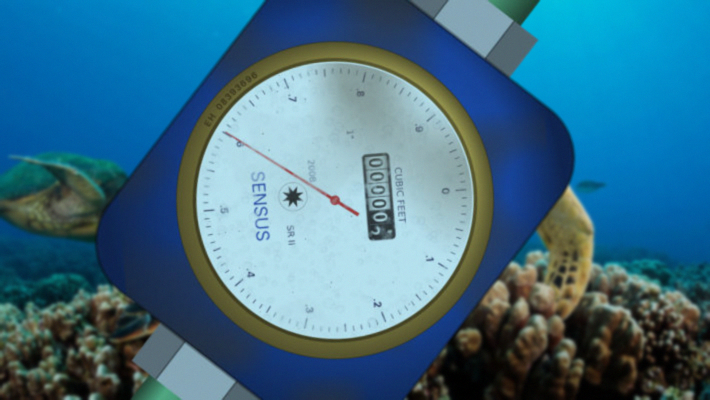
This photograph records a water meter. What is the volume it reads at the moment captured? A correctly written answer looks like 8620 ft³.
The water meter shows 1.60 ft³
